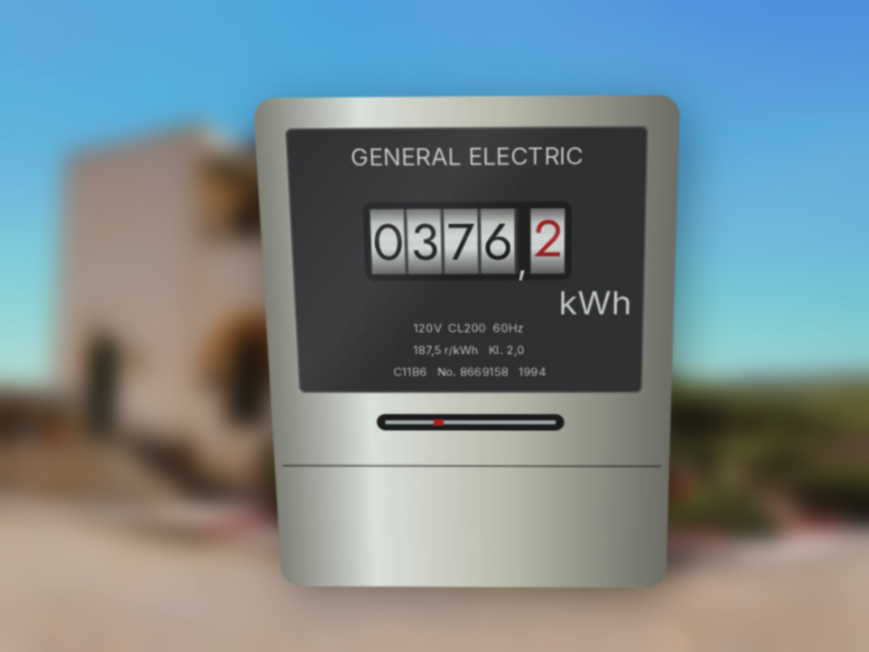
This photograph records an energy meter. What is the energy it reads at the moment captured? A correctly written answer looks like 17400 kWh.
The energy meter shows 376.2 kWh
